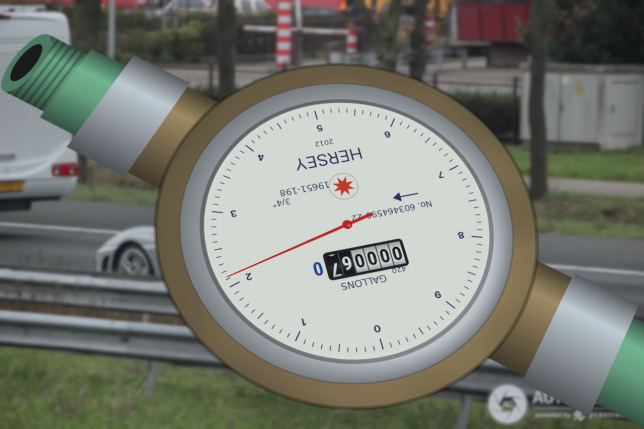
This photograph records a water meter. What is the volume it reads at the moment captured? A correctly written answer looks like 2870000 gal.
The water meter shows 672.1 gal
